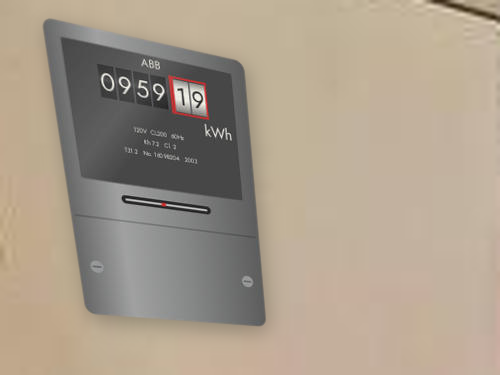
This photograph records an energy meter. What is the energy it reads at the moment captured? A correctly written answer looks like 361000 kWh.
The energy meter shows 959.19 kWh
